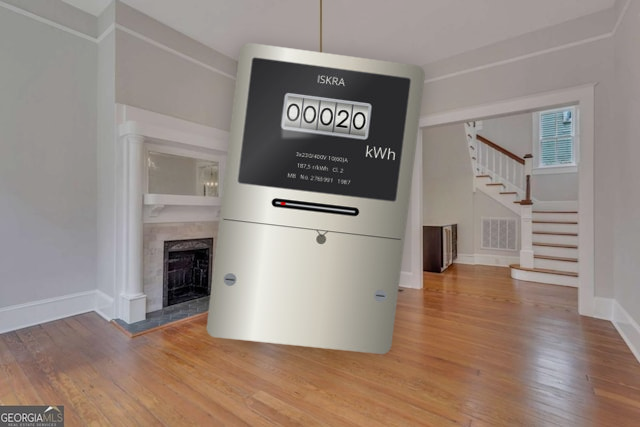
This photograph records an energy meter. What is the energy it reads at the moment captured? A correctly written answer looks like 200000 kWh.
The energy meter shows 20 kWh
